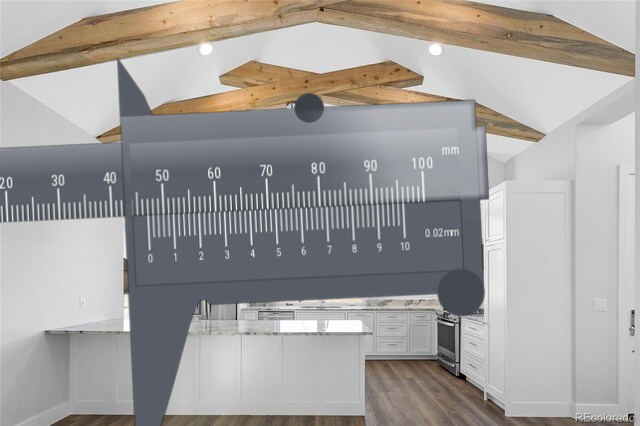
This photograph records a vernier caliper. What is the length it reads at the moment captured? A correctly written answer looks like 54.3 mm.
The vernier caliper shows 47.0 mm
